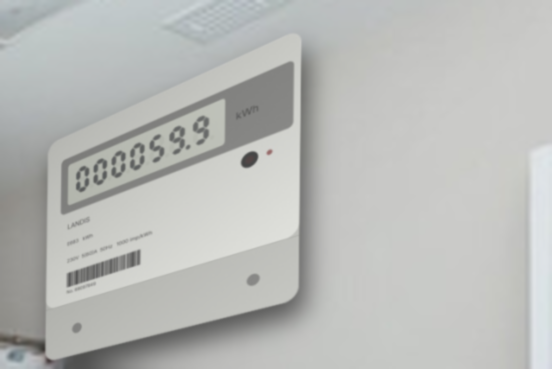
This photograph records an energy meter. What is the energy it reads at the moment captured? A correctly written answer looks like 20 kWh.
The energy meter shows 59.9 kWh
